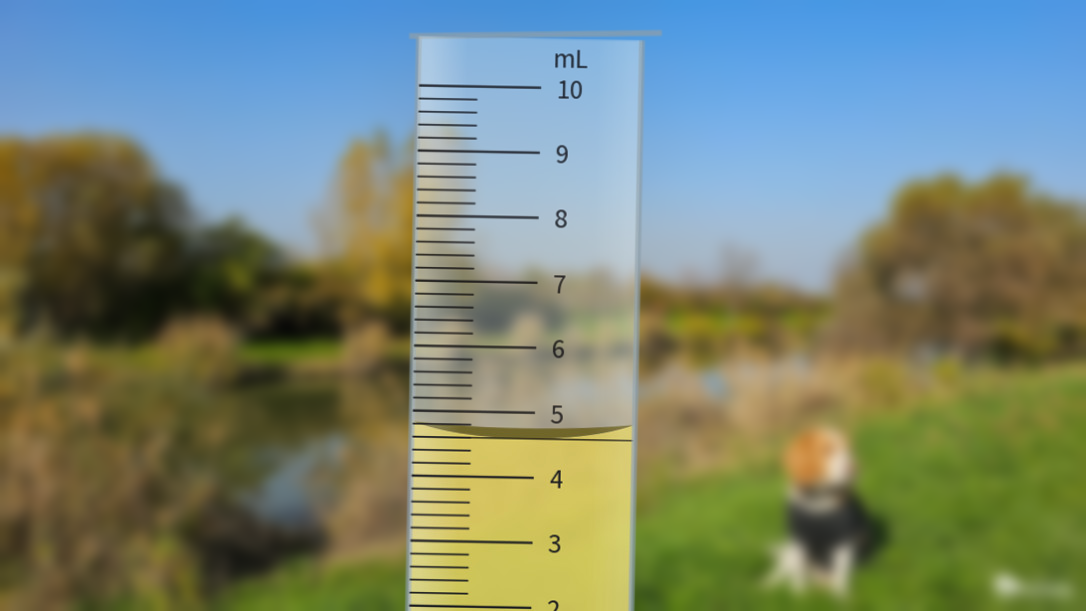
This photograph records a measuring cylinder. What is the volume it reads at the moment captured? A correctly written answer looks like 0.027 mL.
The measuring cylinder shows 4.6 mL
